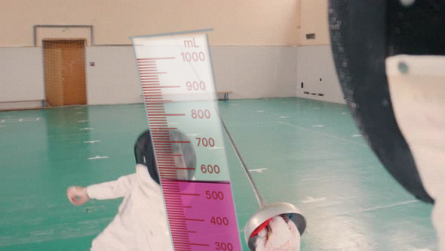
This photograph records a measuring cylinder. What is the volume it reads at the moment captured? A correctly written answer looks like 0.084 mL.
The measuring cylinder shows 550 mL
